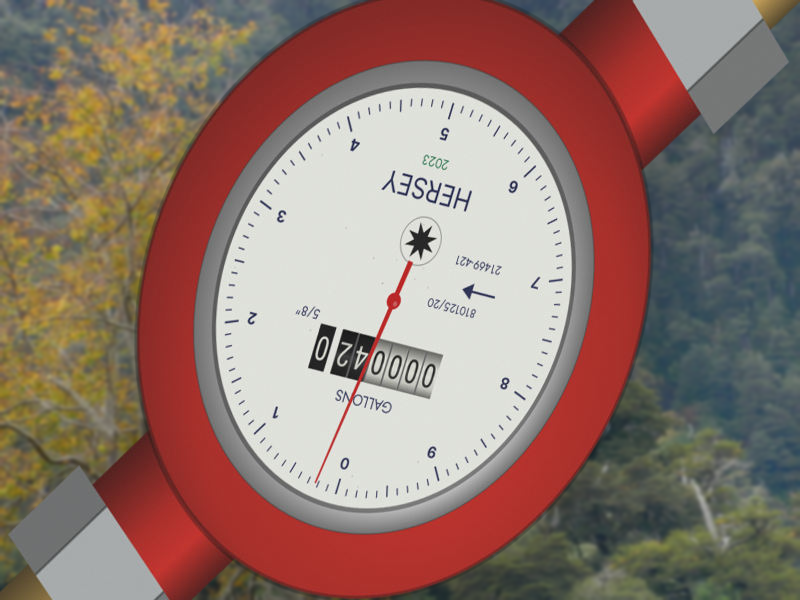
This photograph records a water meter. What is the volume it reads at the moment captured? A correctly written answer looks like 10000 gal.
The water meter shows 420.2 gal
